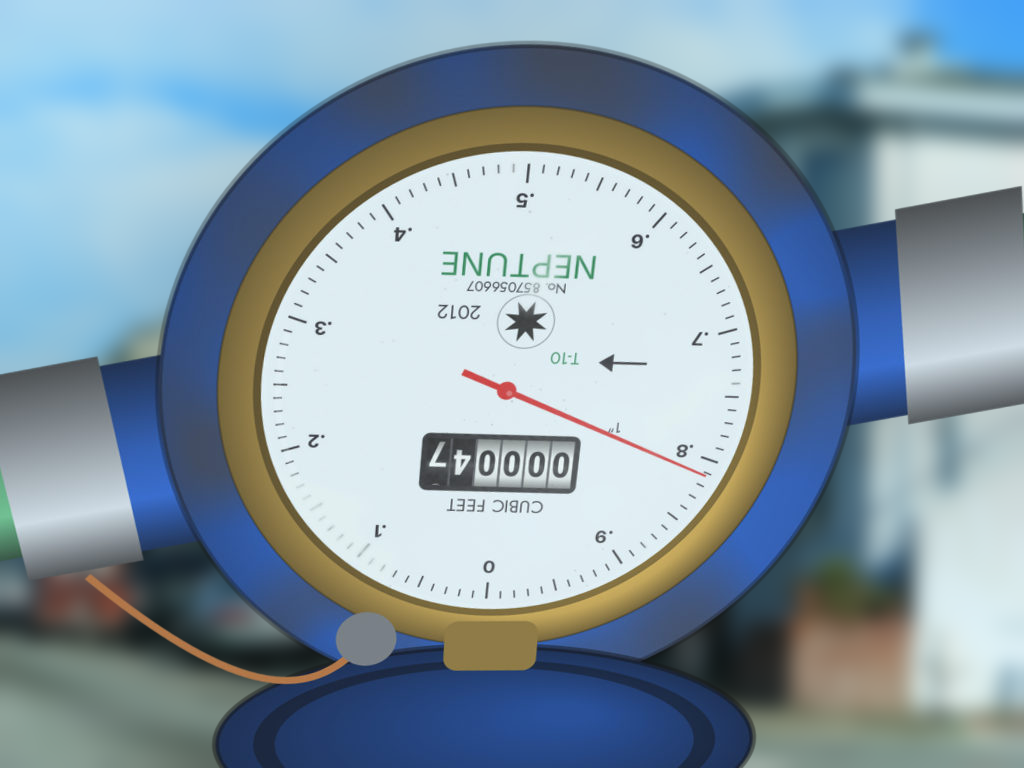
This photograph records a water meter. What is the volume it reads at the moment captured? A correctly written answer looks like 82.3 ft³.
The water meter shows 46.81 ft³
